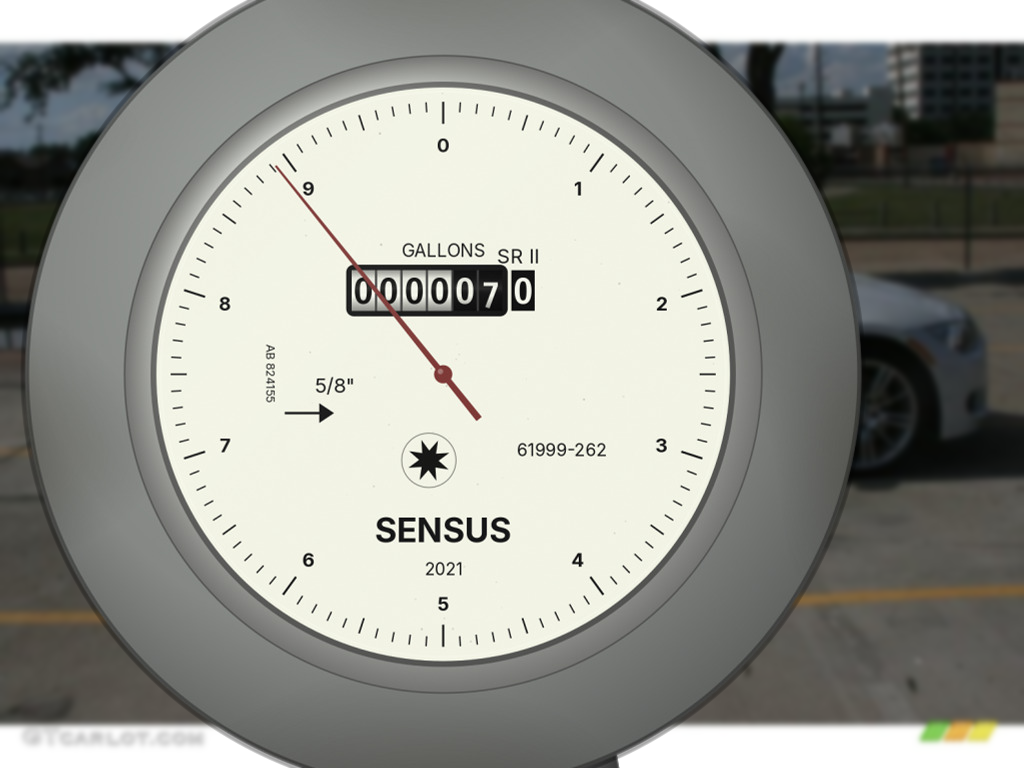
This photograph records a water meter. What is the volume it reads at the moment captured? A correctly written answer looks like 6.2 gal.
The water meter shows 68.9 gal
